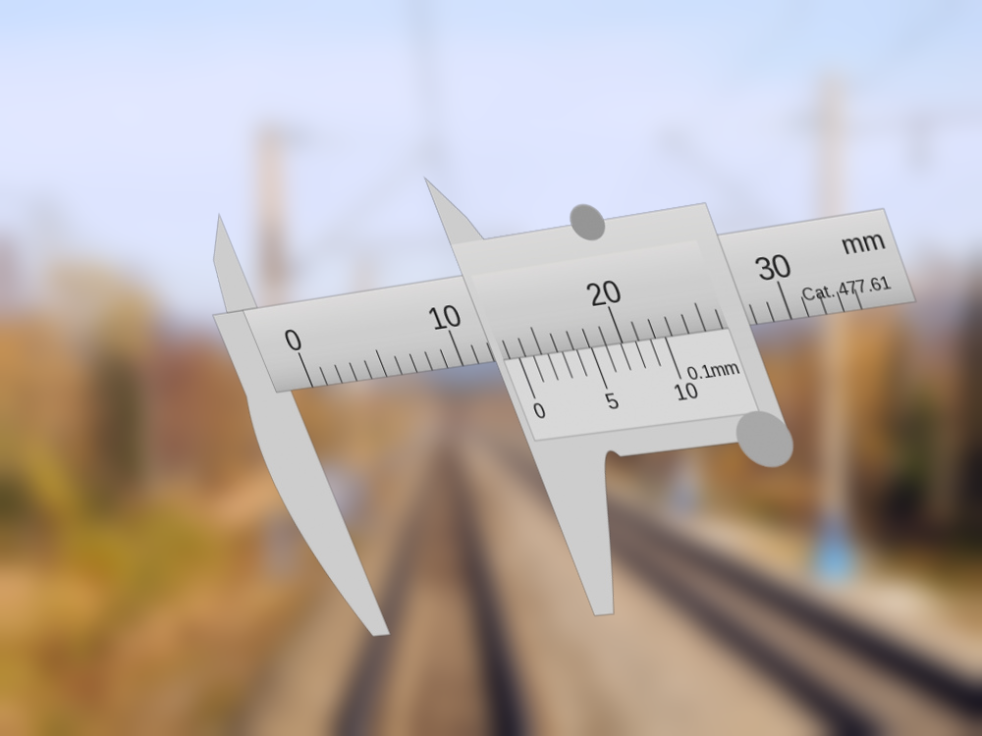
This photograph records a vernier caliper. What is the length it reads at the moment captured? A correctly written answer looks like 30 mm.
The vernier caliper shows 13.6 mm
